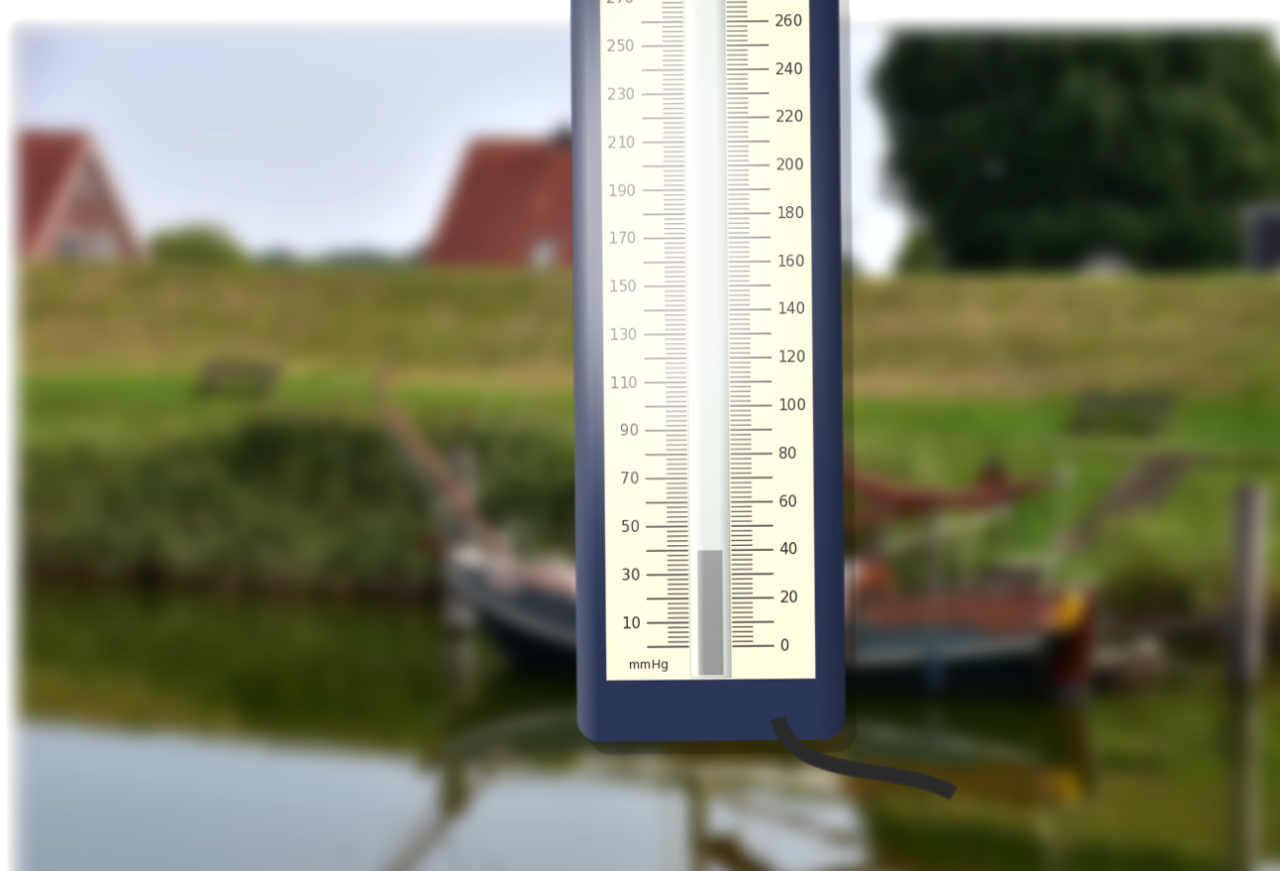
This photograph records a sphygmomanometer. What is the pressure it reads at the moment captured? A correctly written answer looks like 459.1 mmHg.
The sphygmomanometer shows 40 mmHg
